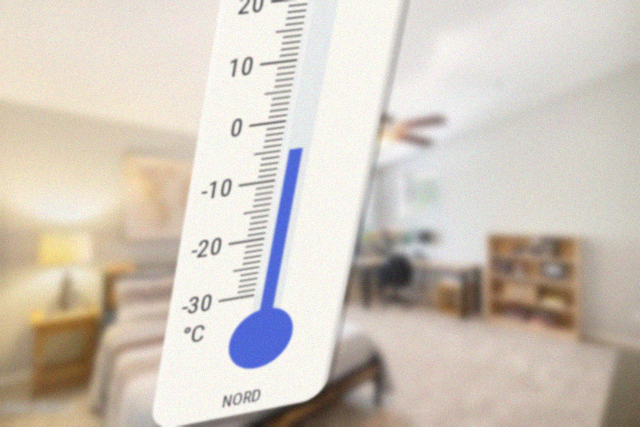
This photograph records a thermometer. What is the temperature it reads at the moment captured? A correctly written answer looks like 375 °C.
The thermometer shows -5 °C
